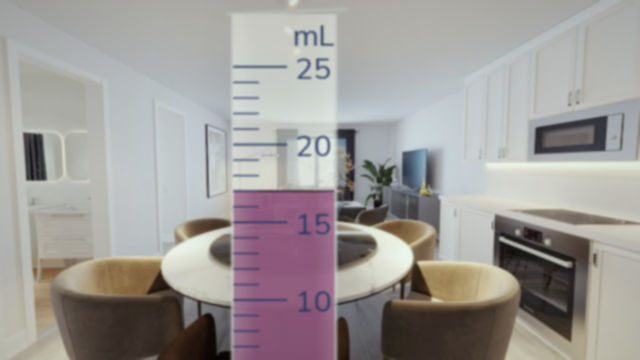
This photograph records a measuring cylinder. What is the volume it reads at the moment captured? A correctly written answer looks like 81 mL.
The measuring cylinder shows 17 mL
